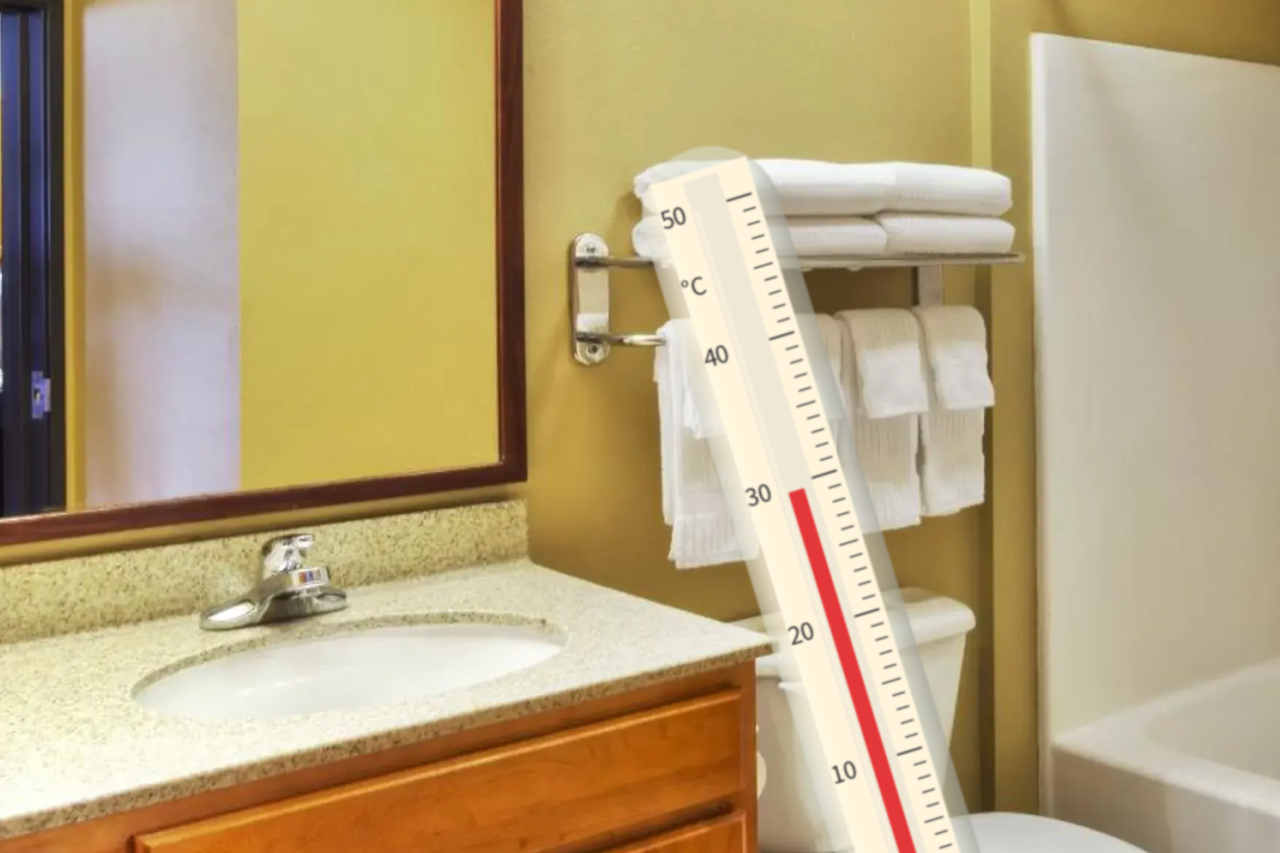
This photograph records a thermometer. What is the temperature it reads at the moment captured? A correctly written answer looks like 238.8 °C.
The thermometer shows 29.5 °C
